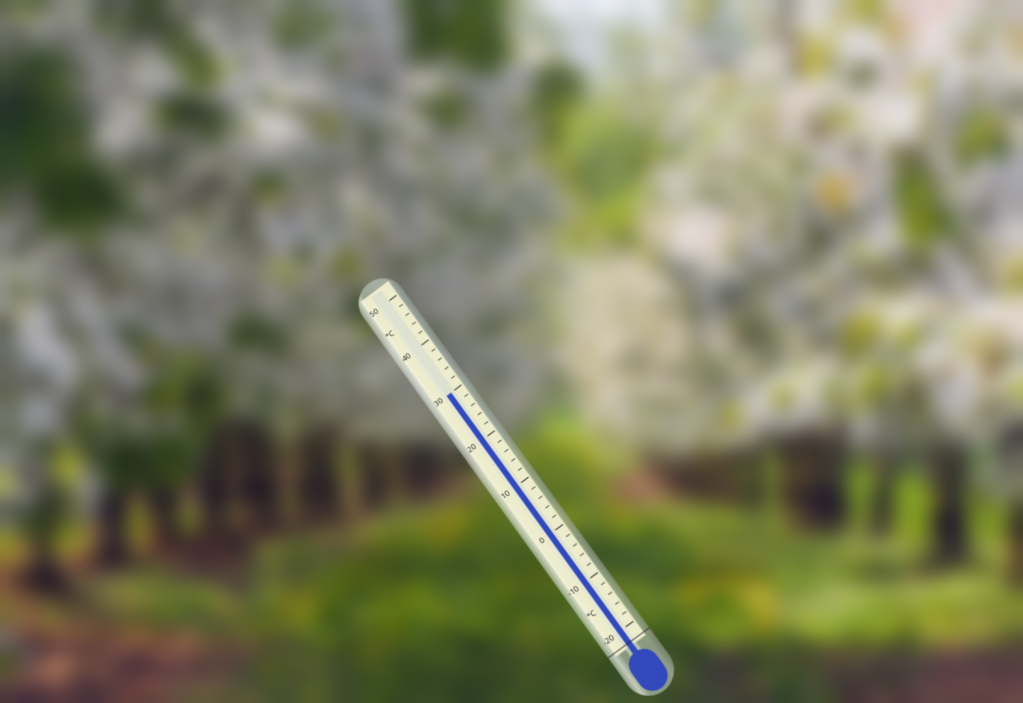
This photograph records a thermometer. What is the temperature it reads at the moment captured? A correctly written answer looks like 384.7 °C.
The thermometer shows 30 °C
